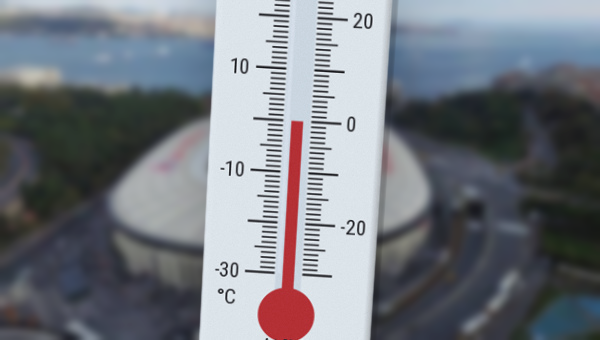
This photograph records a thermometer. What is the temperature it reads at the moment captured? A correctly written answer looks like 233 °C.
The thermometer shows 0 °C
